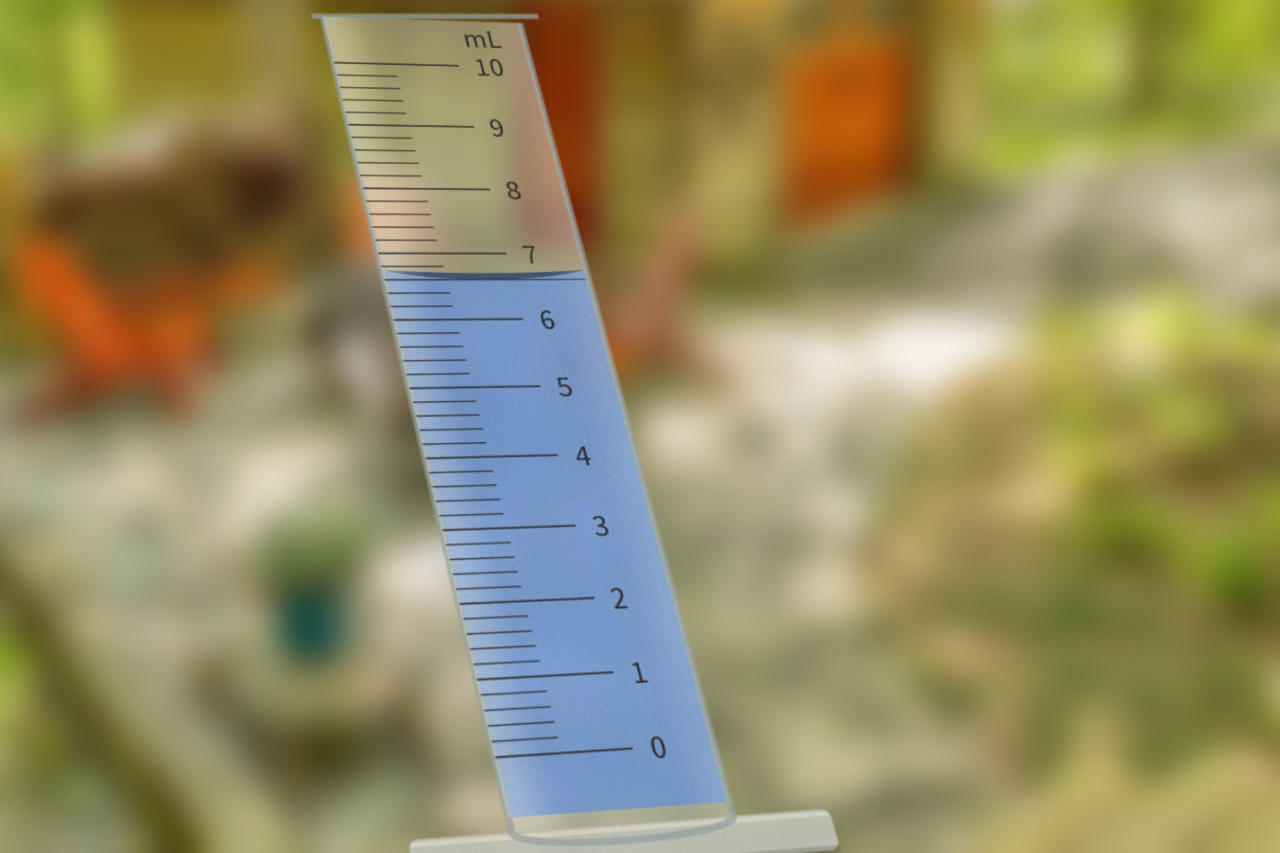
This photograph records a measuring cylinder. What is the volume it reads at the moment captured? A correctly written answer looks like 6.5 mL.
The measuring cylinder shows 6.6 mL
